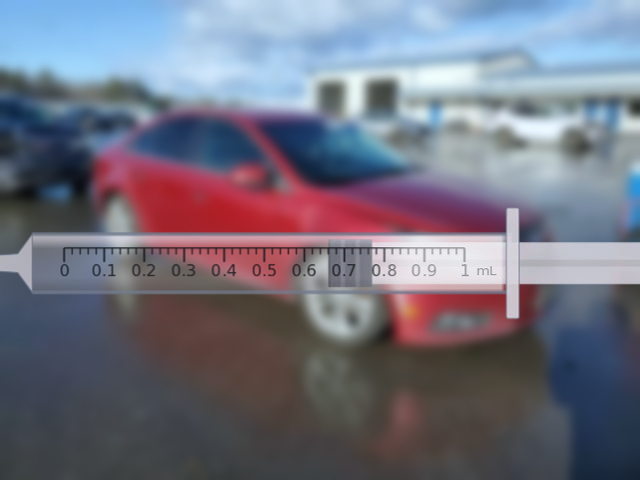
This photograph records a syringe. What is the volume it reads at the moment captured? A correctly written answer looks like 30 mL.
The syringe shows 0.66 mL
